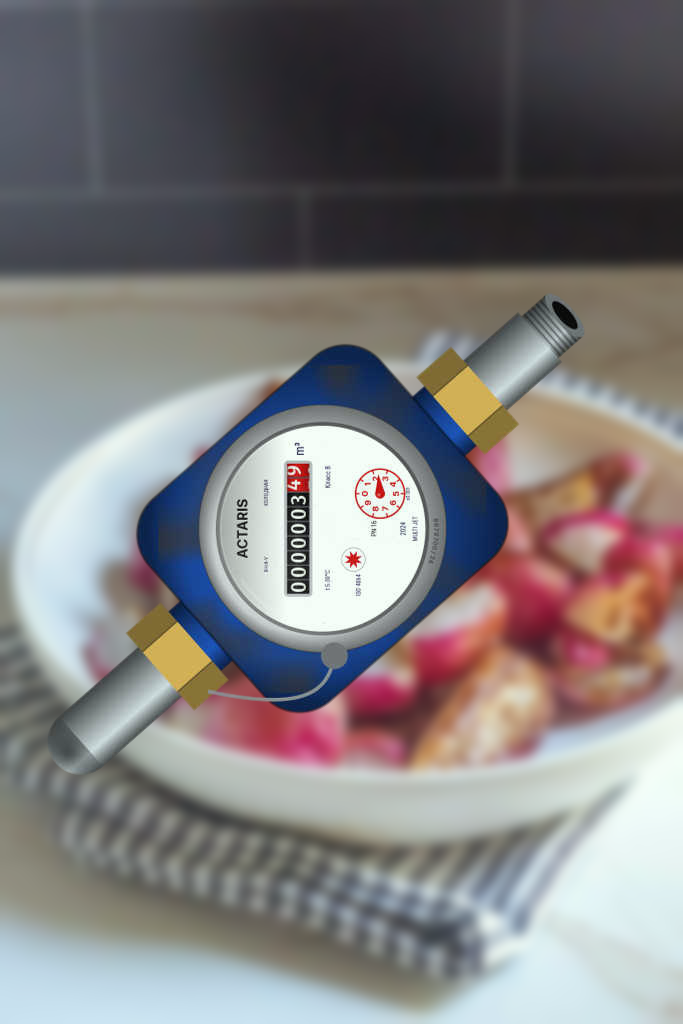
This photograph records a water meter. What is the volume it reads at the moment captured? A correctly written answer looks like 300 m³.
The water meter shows 3.492 m³
